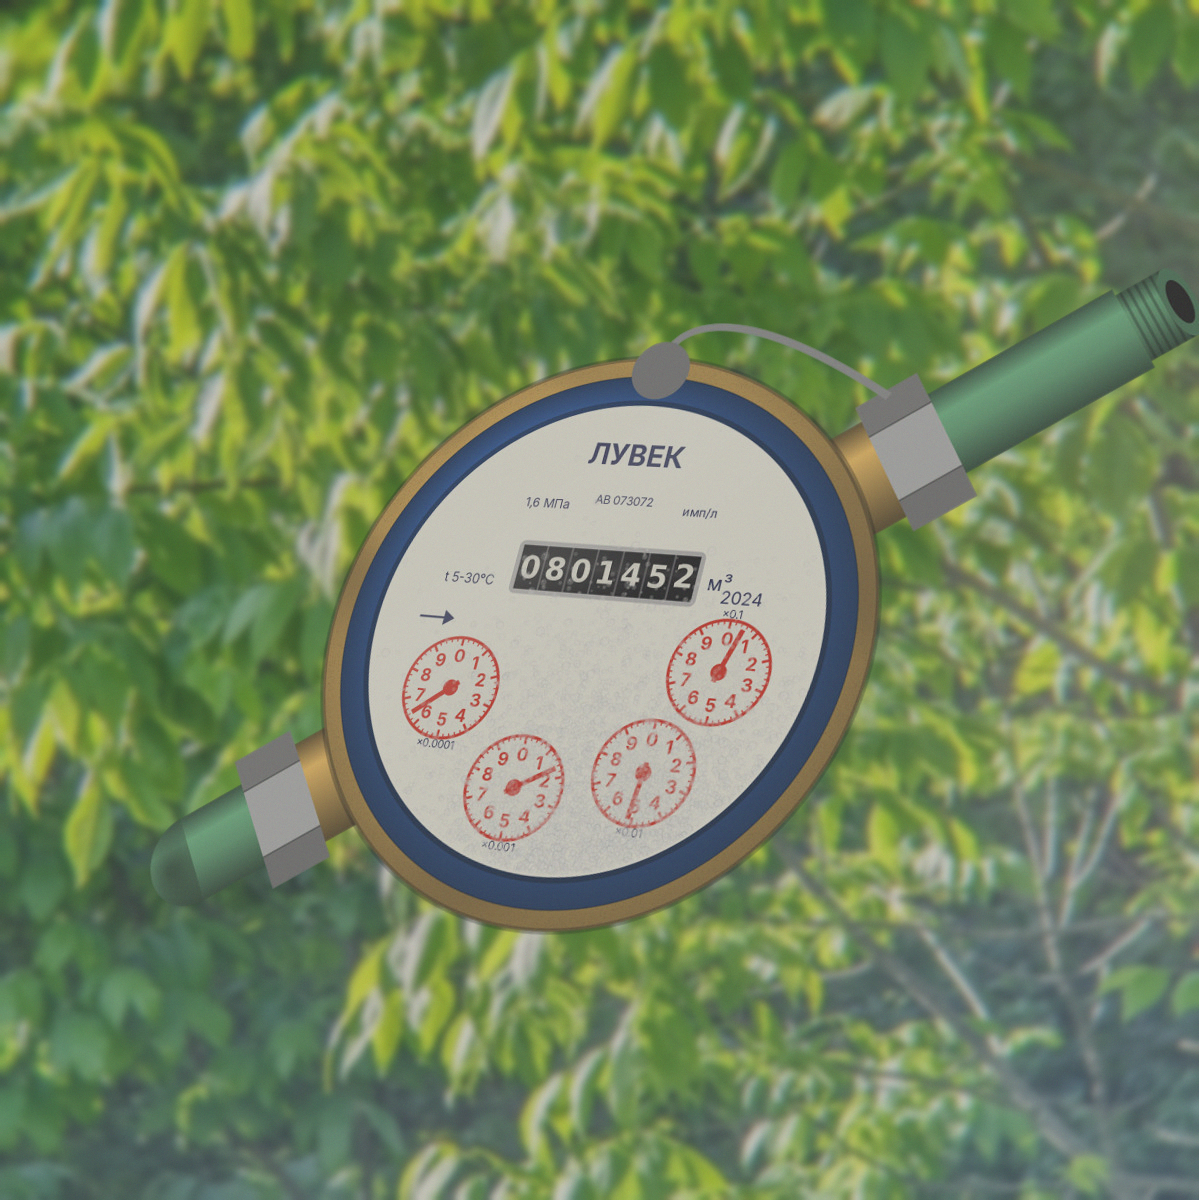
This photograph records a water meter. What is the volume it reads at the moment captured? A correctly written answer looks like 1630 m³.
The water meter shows 801452.0516 m³
